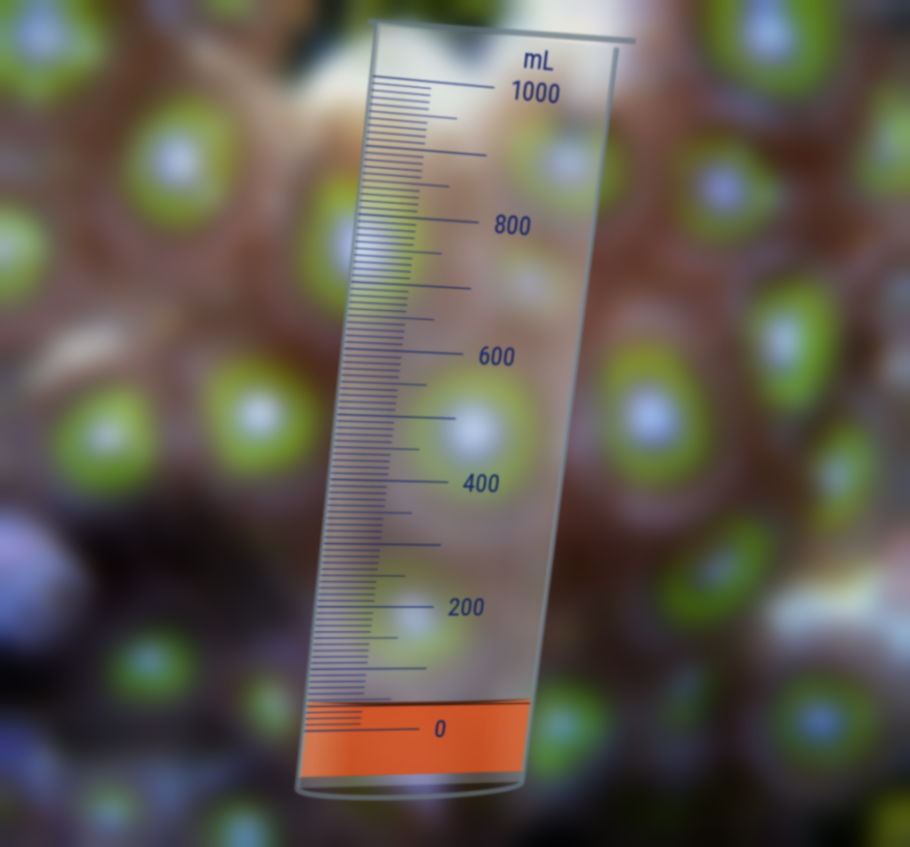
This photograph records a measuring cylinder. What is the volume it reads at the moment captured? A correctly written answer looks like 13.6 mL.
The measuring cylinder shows 40 mL
